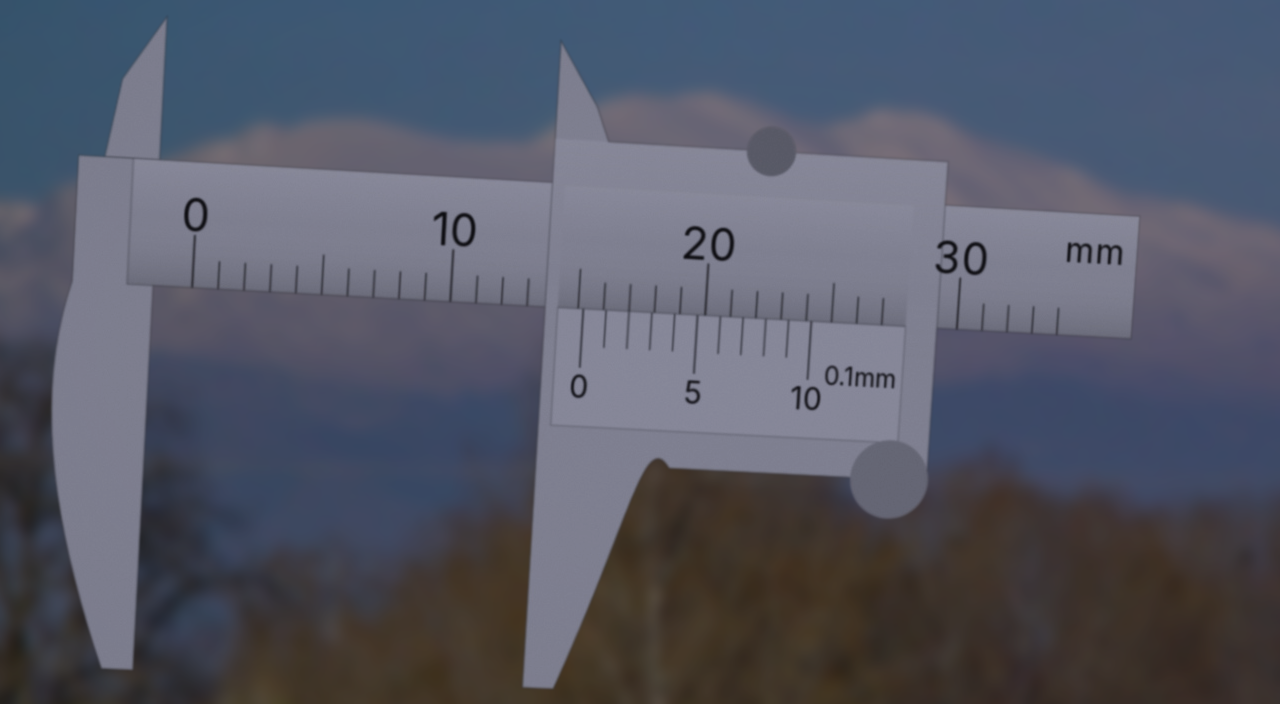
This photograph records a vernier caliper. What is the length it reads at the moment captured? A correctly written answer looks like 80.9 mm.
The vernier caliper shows 15.2 mm
